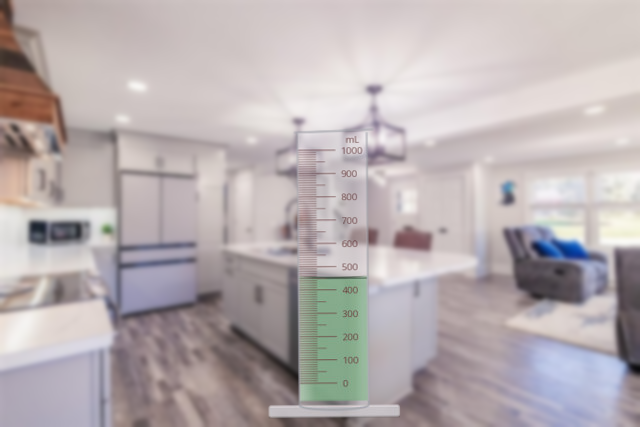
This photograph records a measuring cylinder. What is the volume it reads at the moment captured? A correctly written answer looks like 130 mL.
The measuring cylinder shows 450 mL
